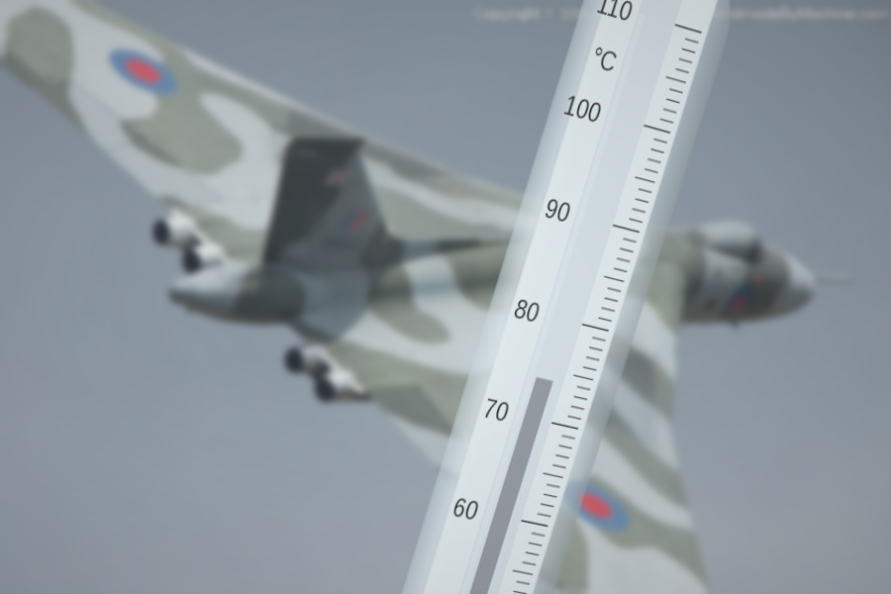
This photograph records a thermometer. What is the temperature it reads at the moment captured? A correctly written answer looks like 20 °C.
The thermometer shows 74 °C
